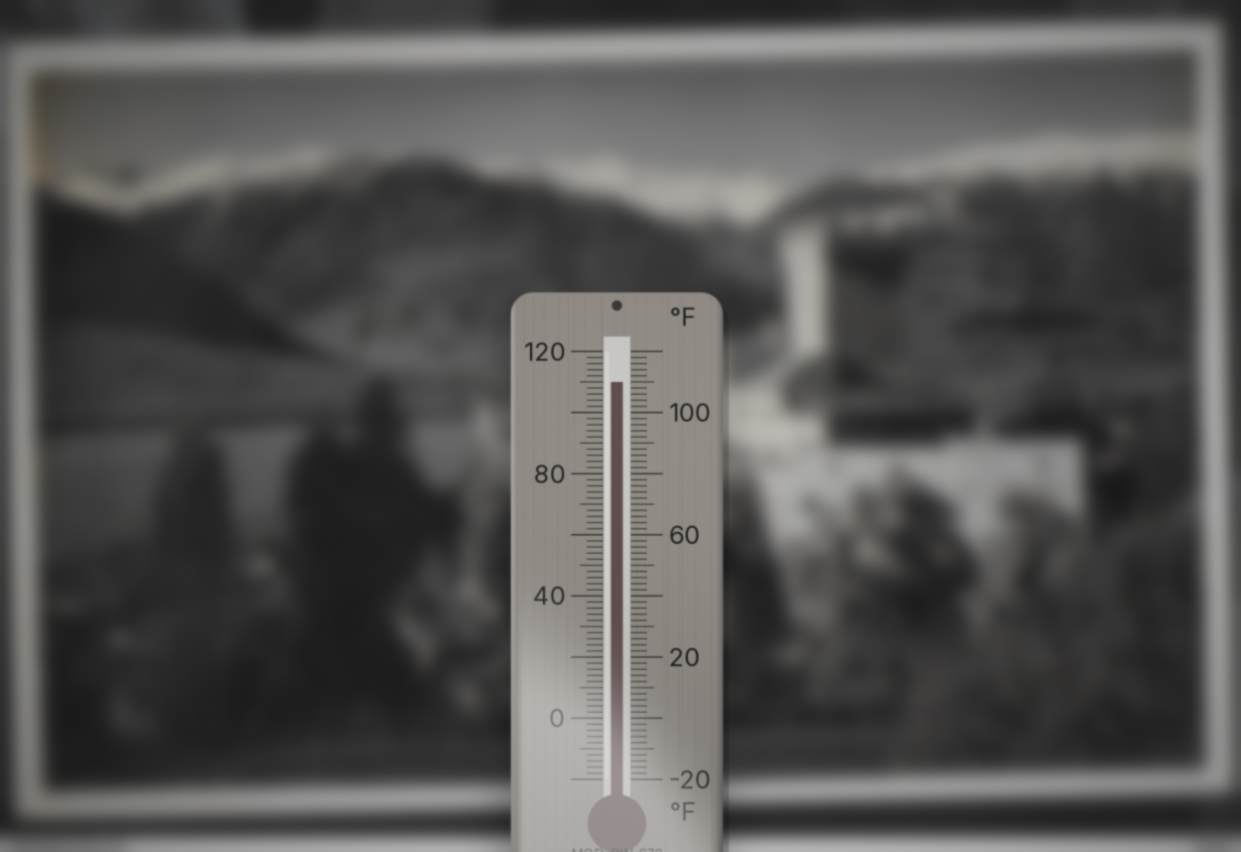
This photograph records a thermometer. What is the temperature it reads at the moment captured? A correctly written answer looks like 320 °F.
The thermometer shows 110 °F
